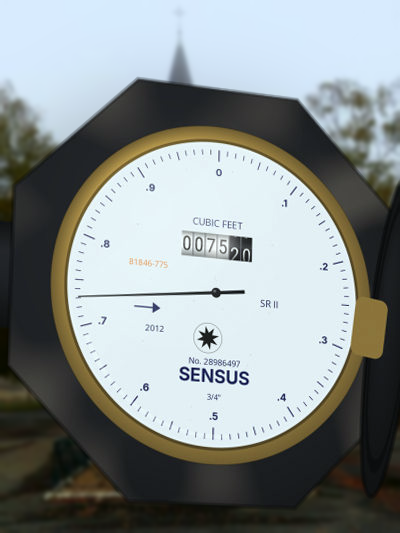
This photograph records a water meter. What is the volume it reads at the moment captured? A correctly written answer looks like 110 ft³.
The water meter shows 7519.73 ft³
